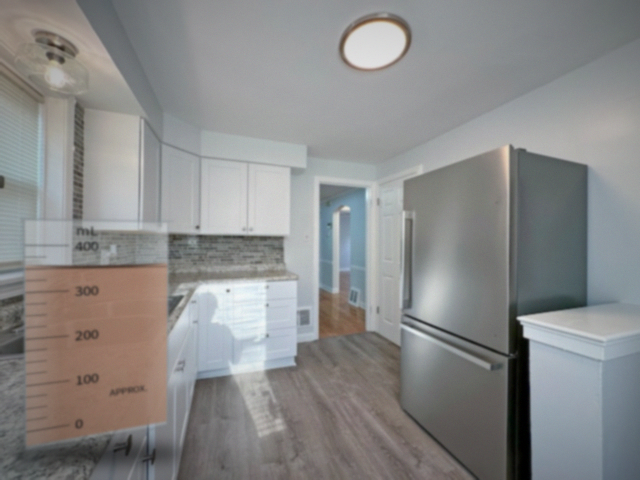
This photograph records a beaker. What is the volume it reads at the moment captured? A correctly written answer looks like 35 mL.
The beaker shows 350 mL
